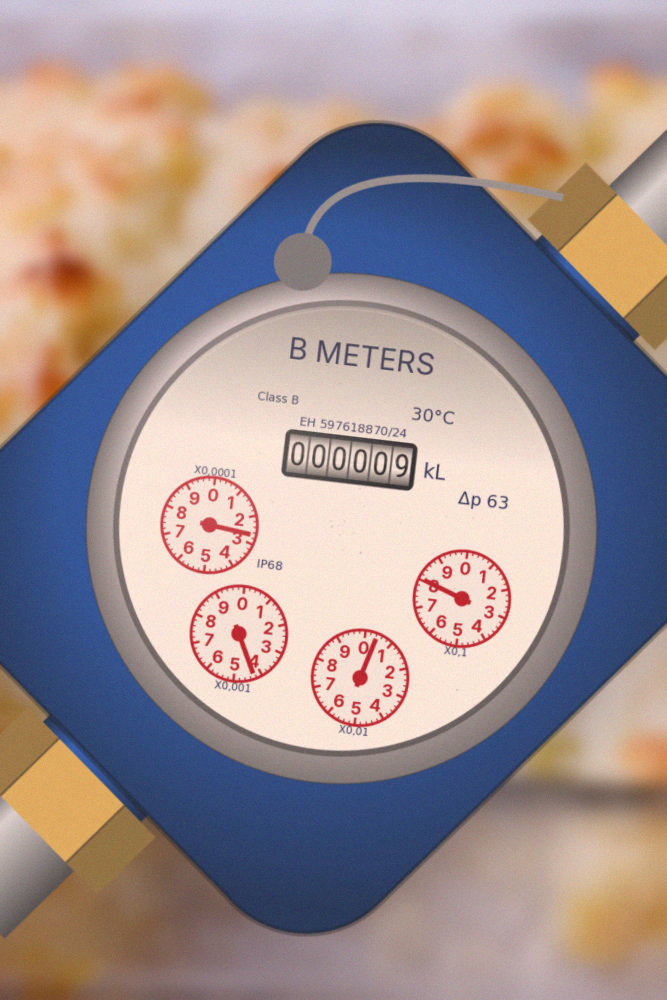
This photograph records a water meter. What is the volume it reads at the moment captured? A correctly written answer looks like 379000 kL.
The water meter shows 9.8042 kL
